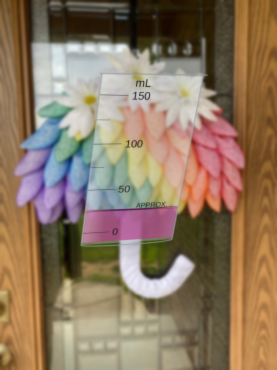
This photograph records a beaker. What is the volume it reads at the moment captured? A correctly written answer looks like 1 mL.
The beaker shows 25 mL
